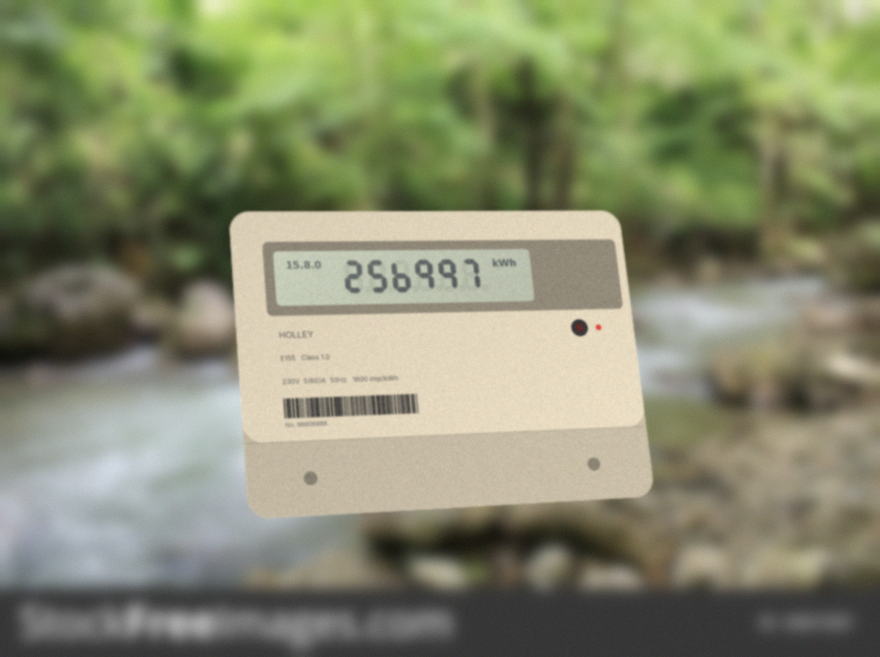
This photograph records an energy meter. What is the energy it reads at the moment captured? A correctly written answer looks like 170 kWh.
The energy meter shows 256997 kWh
